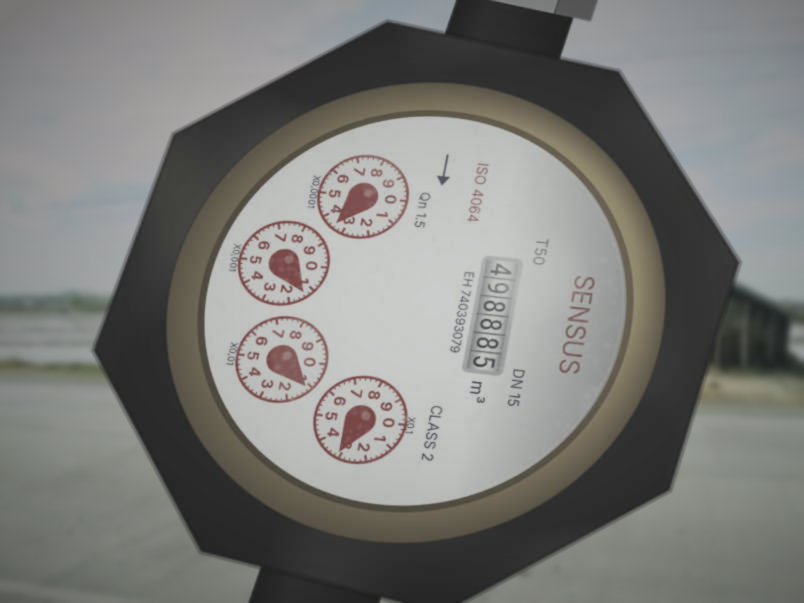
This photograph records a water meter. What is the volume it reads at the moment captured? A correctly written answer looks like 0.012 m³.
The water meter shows 498885.3113 m³
